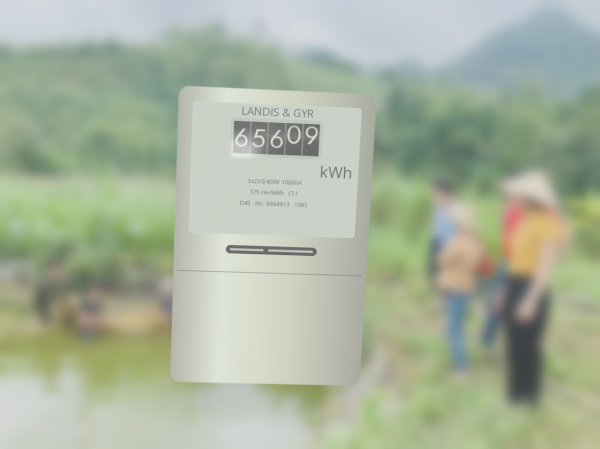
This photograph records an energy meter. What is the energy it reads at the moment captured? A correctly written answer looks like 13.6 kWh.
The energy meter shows 65609 kWh
